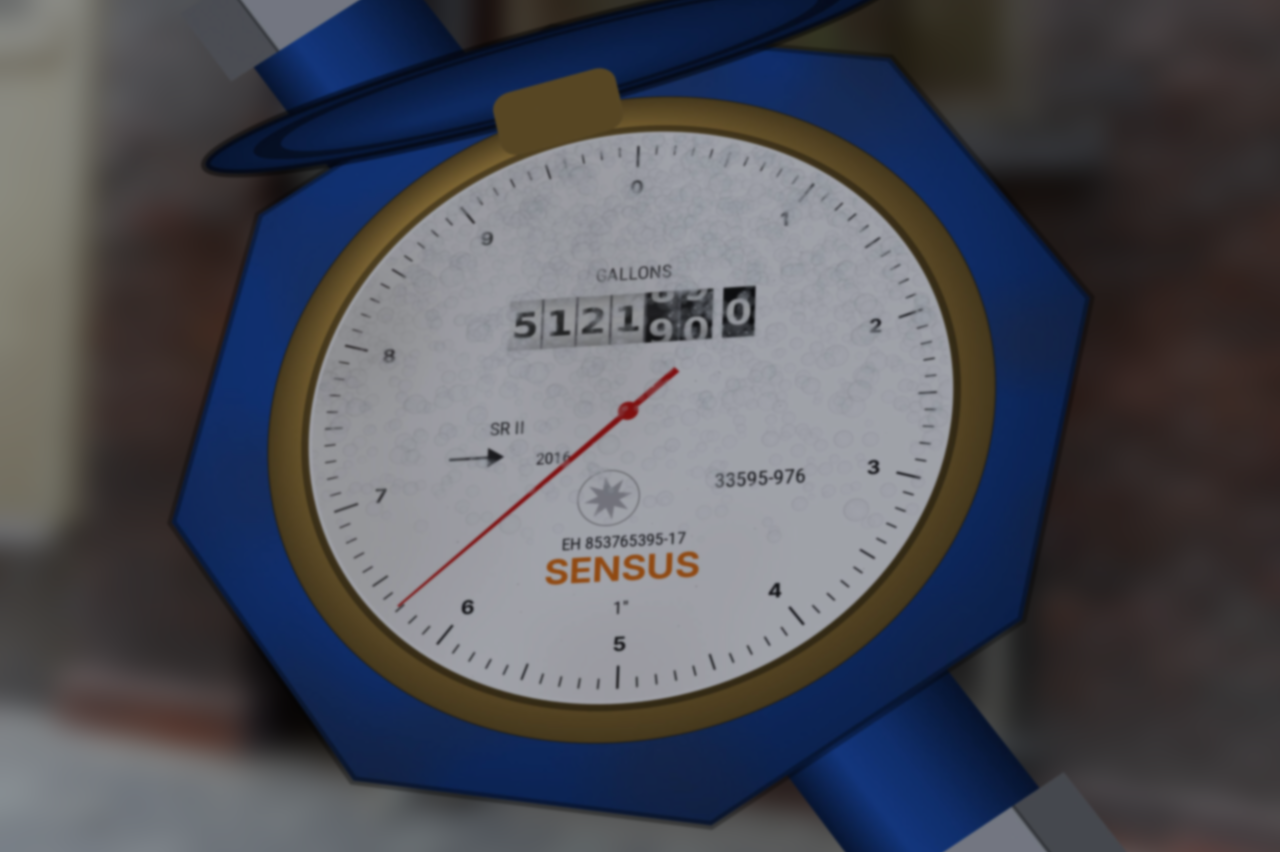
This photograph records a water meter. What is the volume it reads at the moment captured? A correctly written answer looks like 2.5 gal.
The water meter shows 5121896.3 gal
